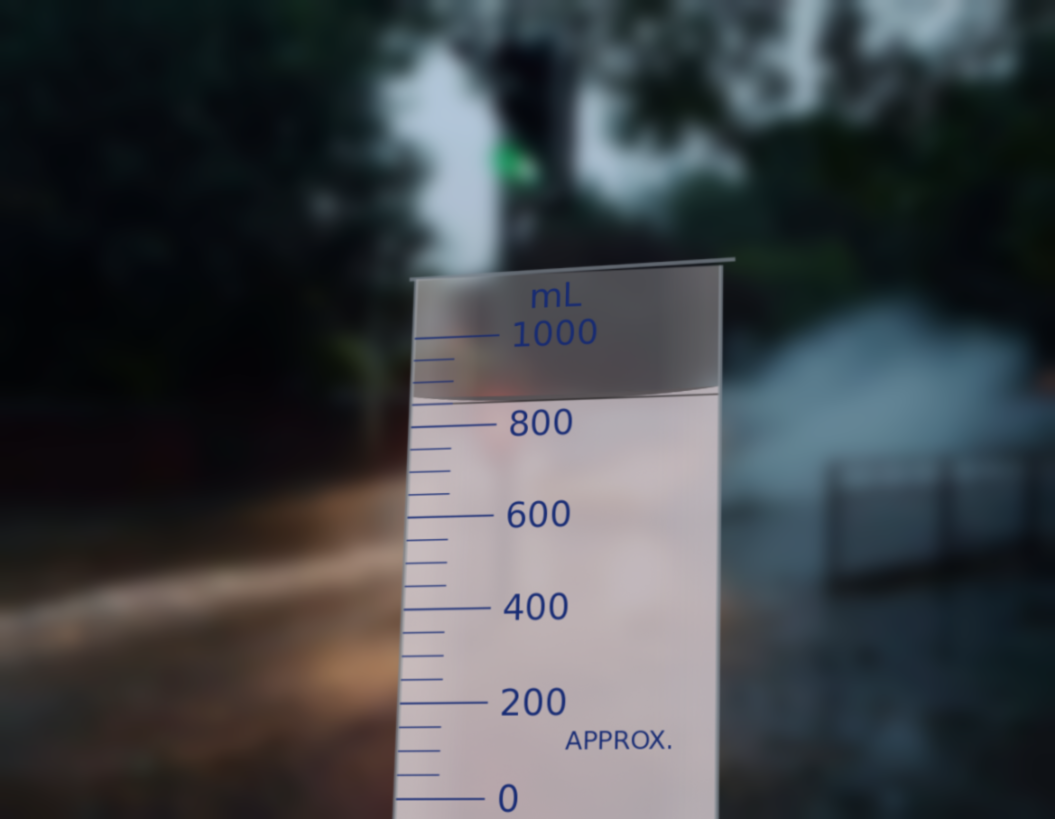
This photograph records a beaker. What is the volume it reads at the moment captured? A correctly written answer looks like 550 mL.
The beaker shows 850 mL
